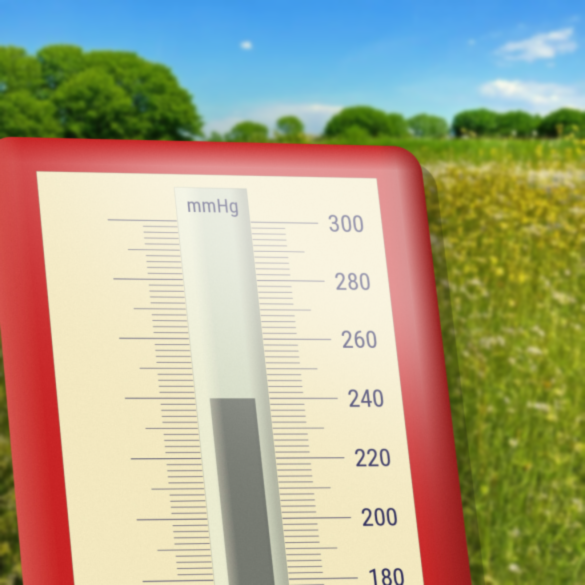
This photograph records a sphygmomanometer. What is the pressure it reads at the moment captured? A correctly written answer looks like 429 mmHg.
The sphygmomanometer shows 240 mmHg
